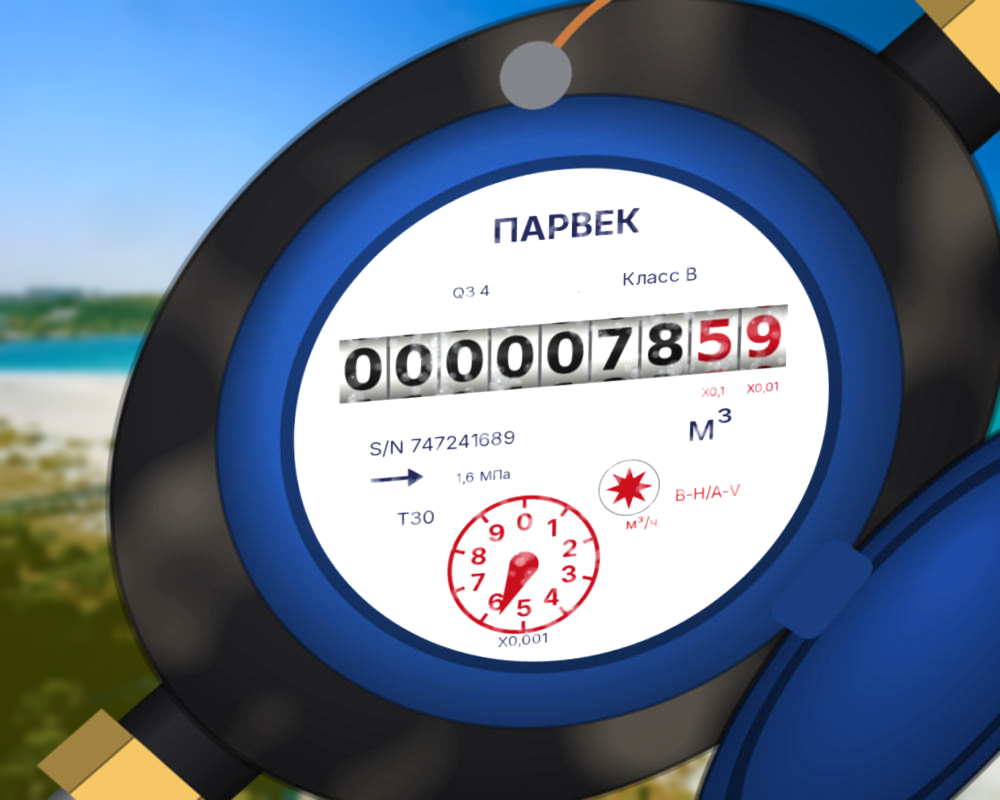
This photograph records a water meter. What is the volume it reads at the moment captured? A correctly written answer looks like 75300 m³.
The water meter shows 78.595 m³
